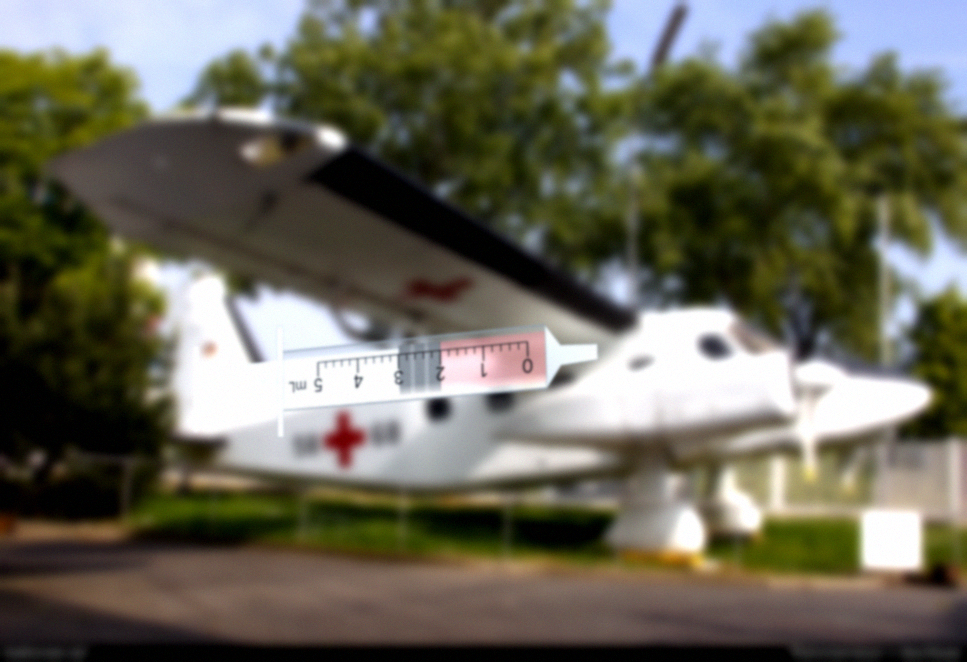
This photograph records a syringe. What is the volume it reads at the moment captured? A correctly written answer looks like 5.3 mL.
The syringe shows 2 mL
